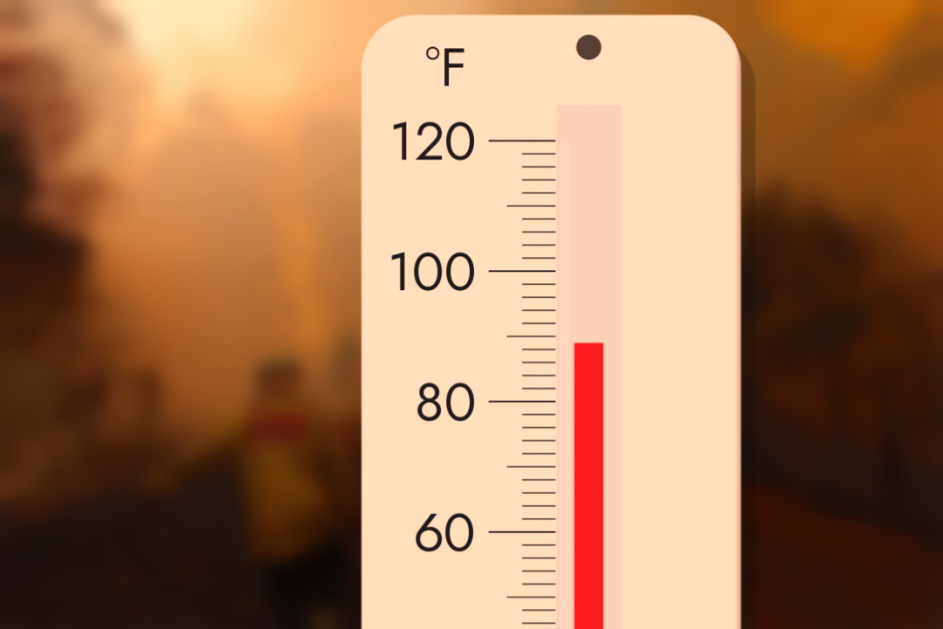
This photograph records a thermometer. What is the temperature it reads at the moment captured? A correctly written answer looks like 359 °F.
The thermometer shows 89 °F
